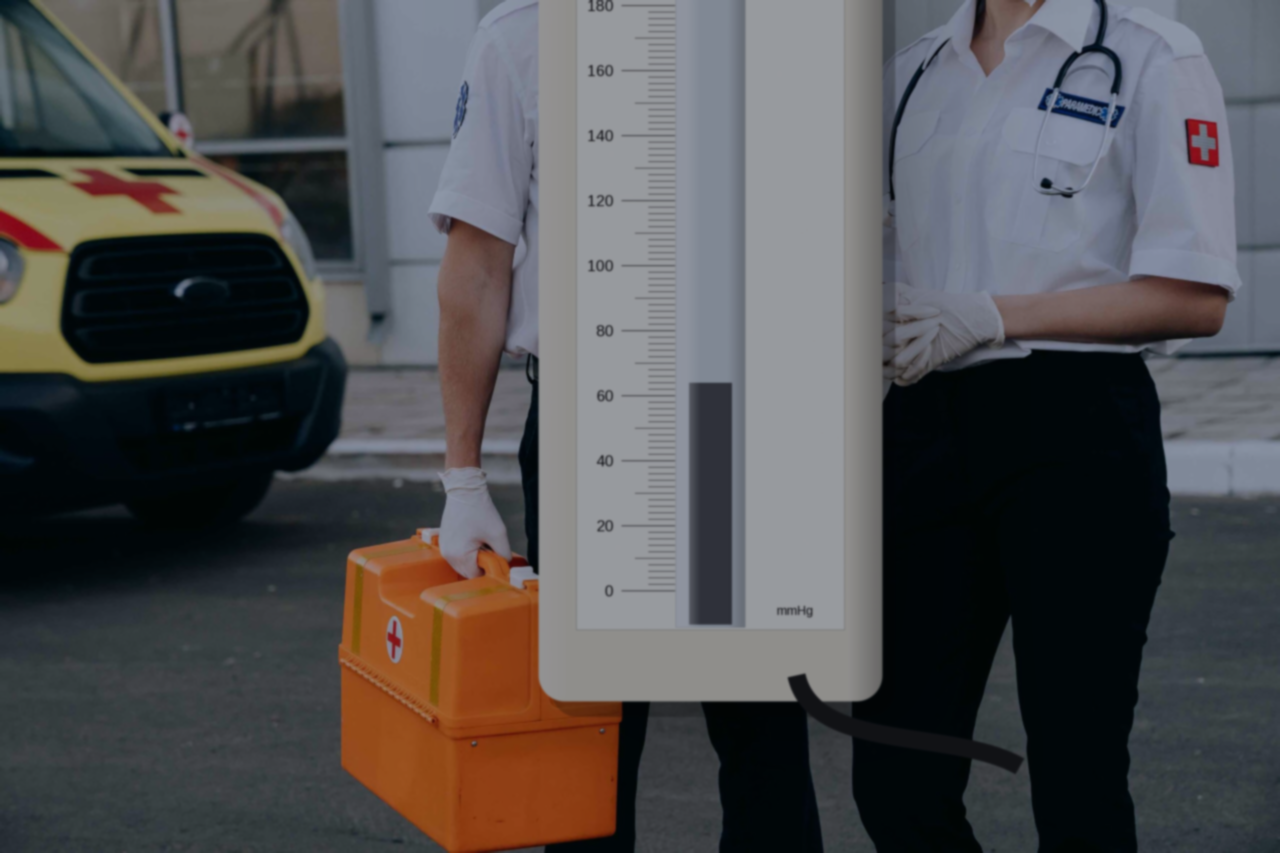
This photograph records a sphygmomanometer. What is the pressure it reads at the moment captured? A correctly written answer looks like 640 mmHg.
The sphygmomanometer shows 64 mmHg
